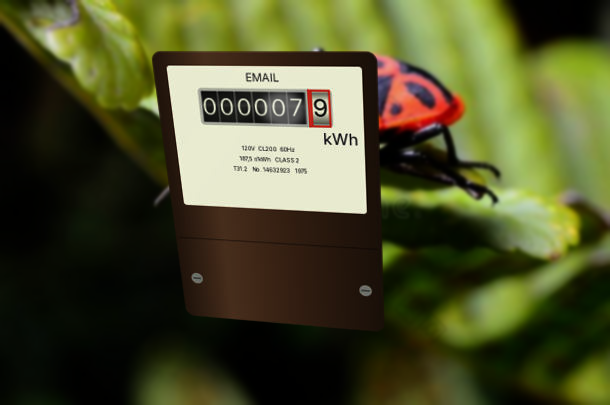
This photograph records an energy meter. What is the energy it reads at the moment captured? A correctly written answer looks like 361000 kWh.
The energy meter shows 7.9 kWh
